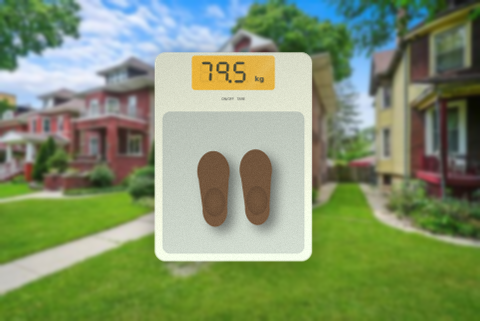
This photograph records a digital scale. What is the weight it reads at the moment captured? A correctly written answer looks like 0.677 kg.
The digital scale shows 79.5 kg
